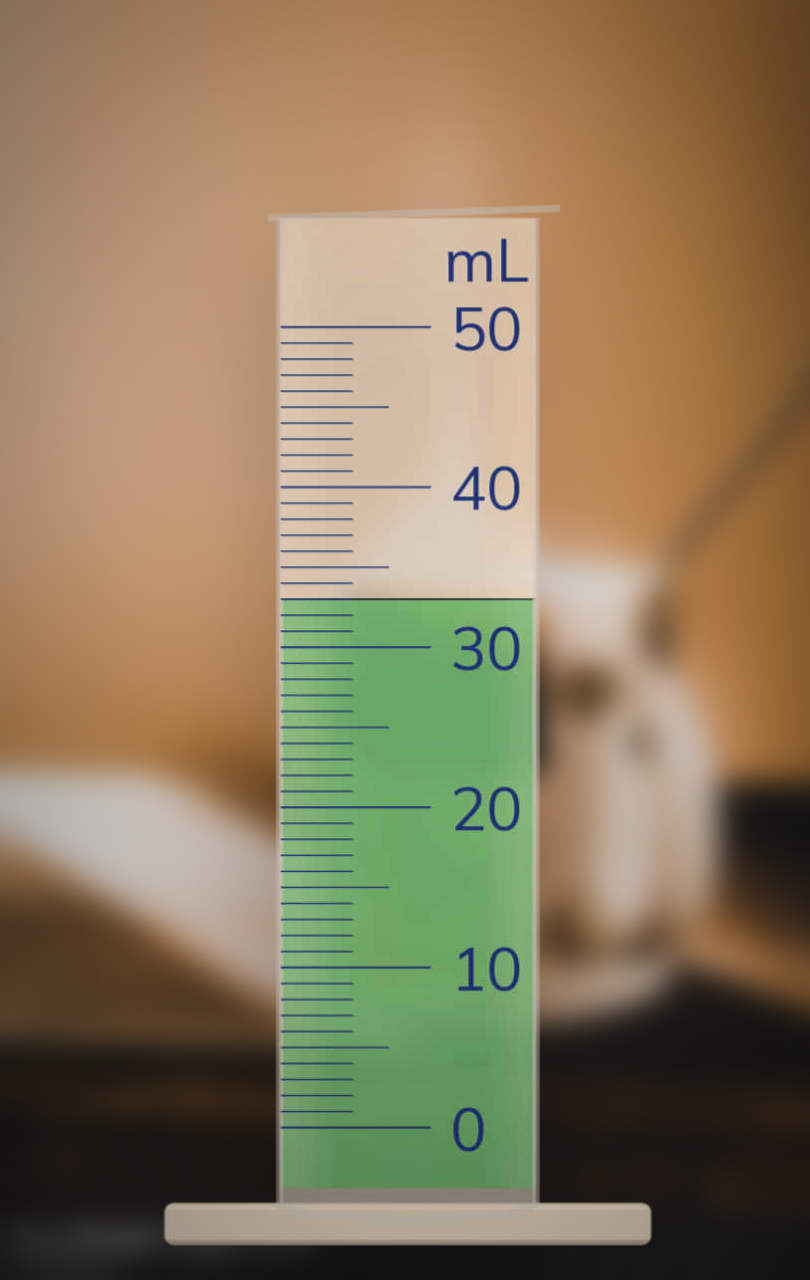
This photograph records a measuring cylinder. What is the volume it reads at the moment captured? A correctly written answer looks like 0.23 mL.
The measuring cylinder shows 33 mL
